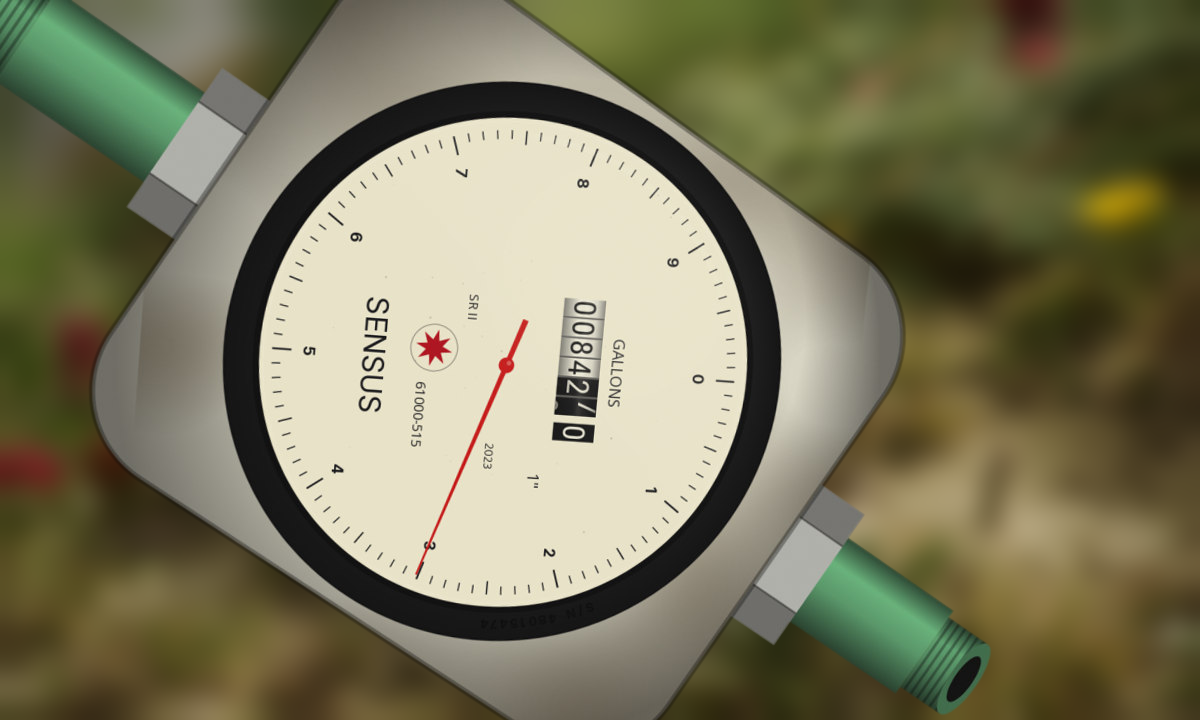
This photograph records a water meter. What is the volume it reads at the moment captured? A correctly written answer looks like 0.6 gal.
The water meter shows 84273.0 gal
